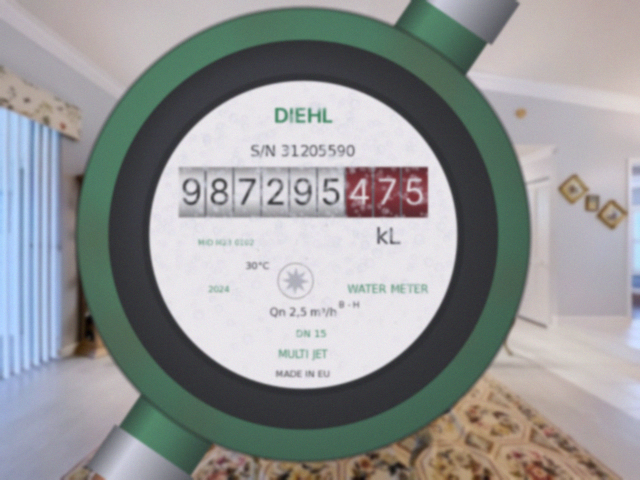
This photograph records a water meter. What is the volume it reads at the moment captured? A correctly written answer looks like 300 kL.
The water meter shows 987295.475 kL
